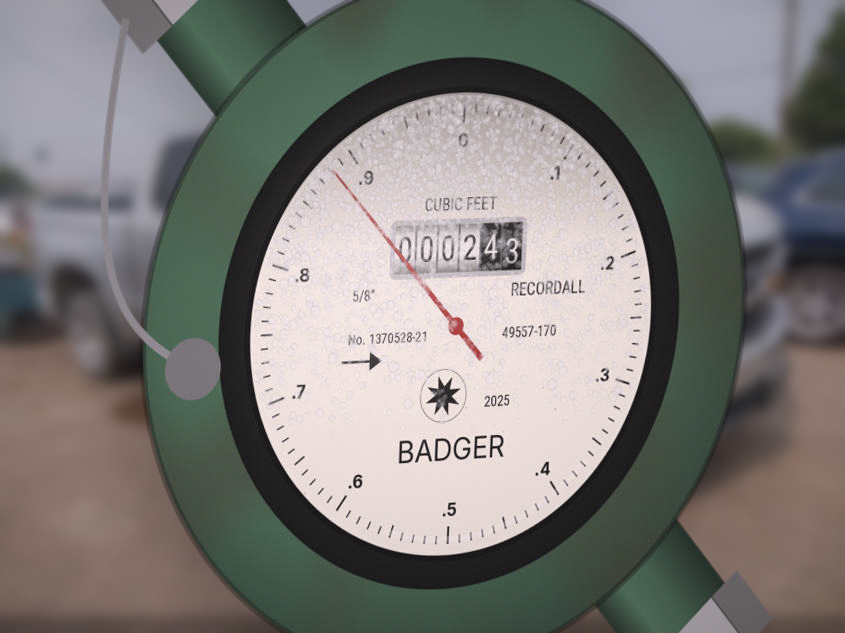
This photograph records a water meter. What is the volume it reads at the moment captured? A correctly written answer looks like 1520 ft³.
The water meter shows 242.88 ft³
